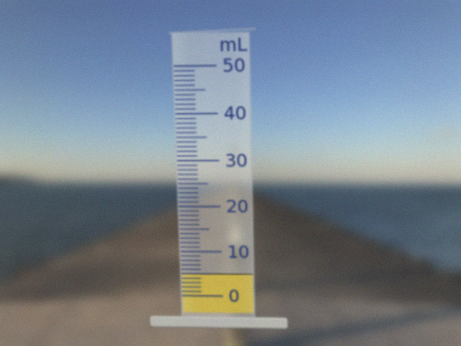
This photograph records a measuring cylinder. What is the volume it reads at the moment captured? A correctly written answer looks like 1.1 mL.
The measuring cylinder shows 5 mL
